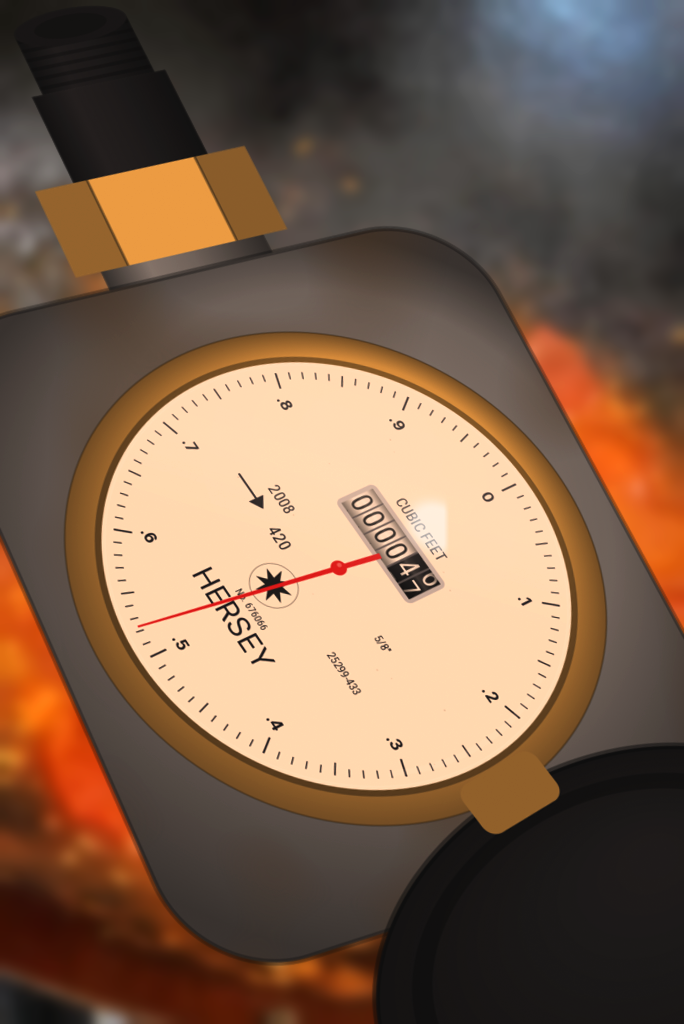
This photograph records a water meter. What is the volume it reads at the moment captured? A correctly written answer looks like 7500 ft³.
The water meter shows 46.52 ft³
